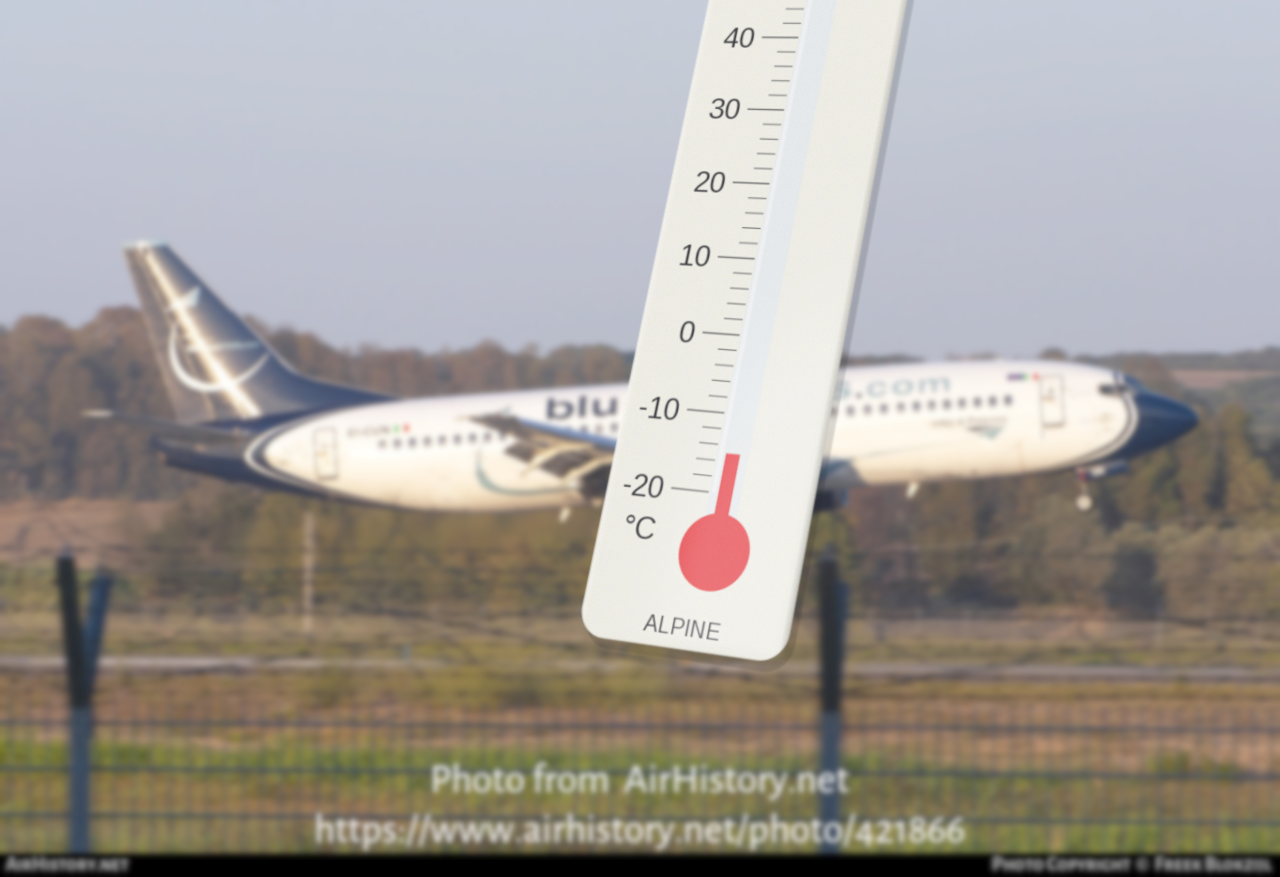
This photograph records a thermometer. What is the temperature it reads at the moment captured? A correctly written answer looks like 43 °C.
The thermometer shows -15 °C
